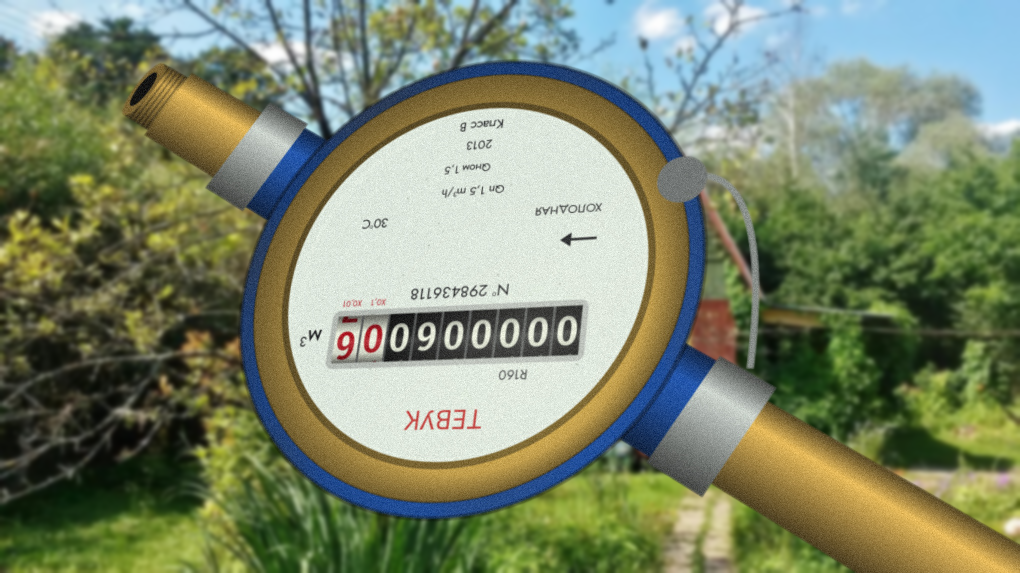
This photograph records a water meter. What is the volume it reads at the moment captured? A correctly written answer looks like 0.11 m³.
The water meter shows 60.06 m³
